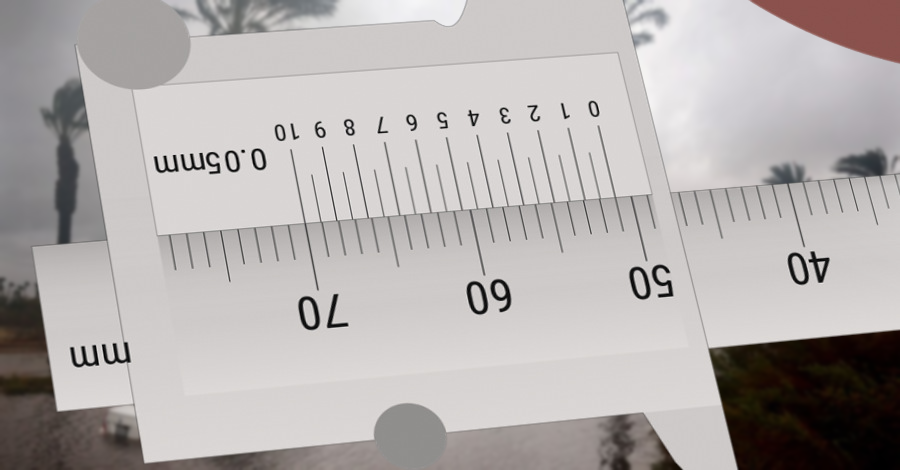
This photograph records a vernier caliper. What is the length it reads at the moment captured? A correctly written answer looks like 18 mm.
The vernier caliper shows 51.0 mm
